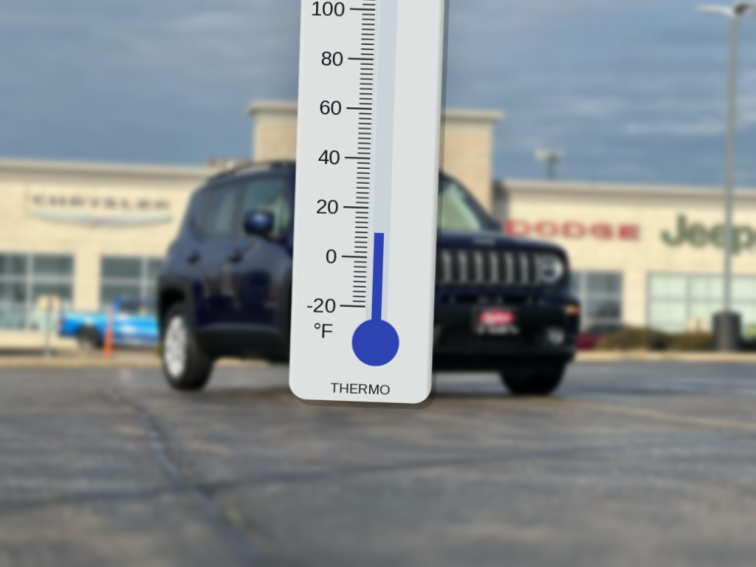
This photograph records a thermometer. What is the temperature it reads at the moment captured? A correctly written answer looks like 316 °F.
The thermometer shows 10 °F
